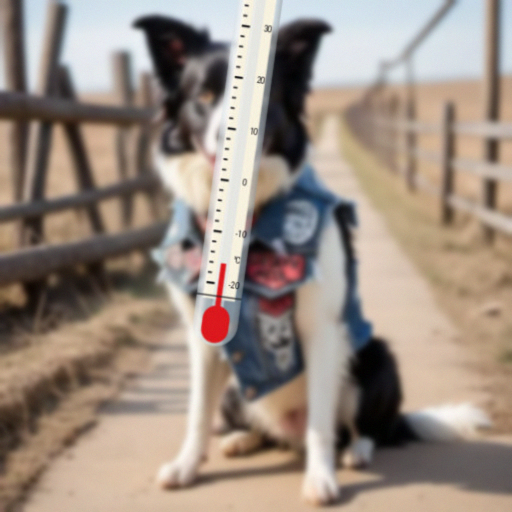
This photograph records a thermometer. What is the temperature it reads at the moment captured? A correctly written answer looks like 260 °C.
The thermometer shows -16 °C
